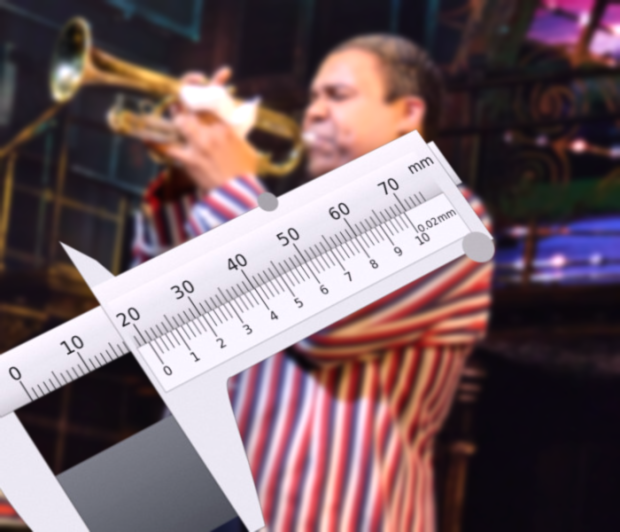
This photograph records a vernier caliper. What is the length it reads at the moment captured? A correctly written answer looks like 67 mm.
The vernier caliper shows 20.5 mm
